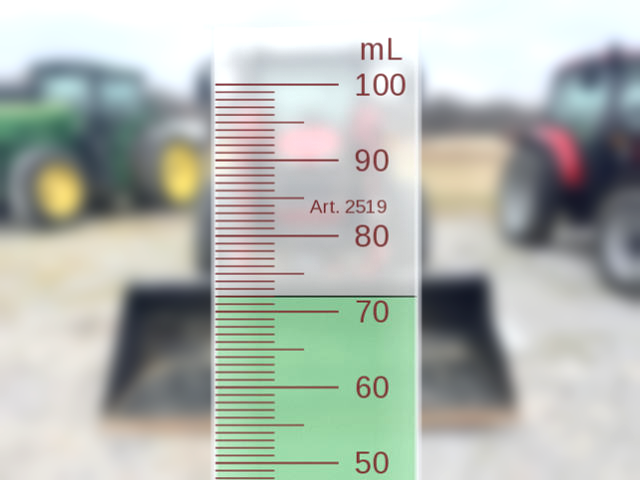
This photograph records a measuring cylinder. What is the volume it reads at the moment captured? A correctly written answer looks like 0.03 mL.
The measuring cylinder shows 72 mL
